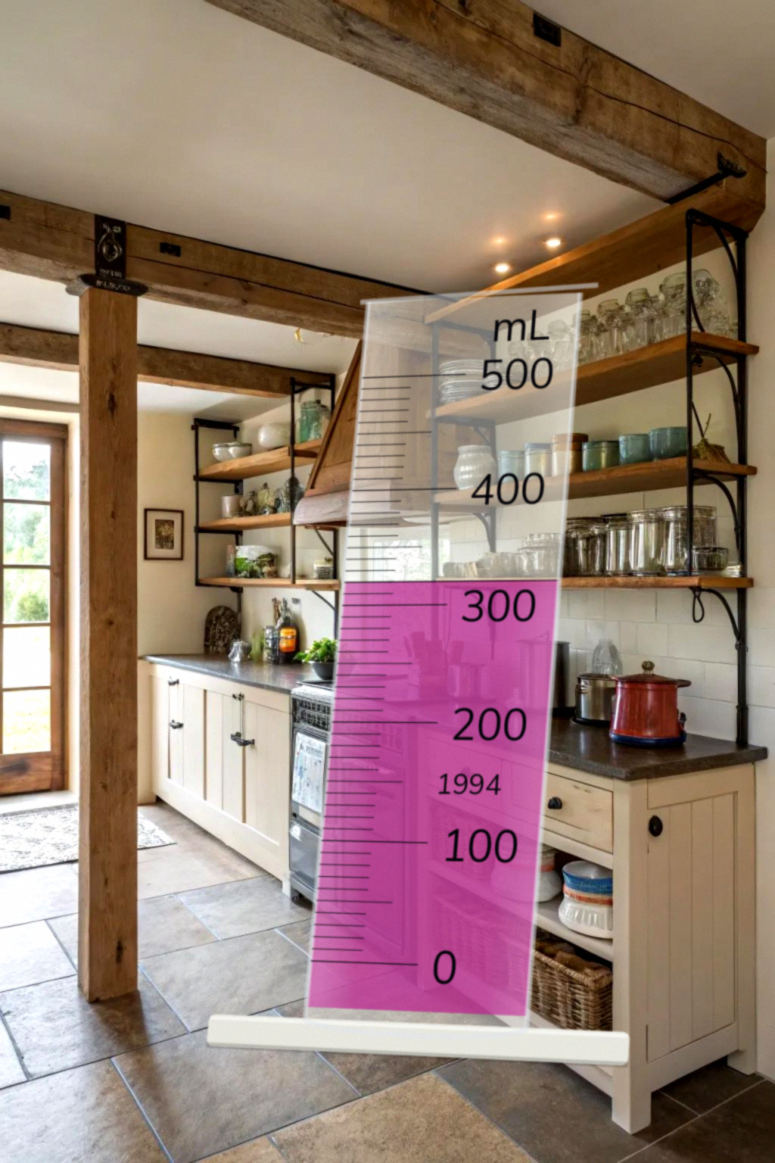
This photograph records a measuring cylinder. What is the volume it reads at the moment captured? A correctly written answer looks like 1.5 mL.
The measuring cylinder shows 320 mL
